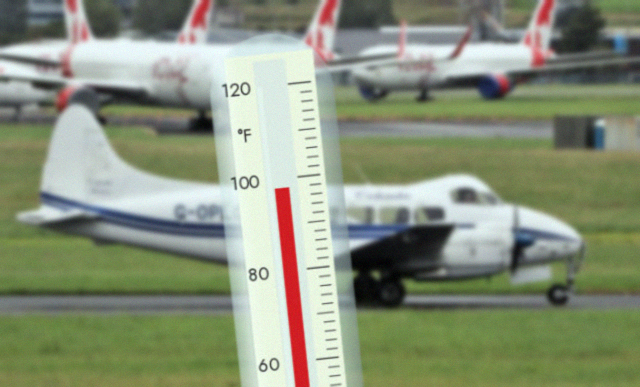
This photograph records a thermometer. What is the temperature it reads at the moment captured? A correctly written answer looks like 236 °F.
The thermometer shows 98 °F
